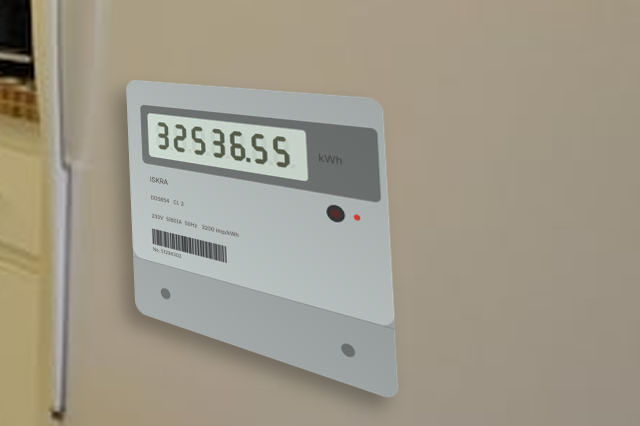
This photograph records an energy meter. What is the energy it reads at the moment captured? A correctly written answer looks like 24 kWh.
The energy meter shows 32536.55 kWh
